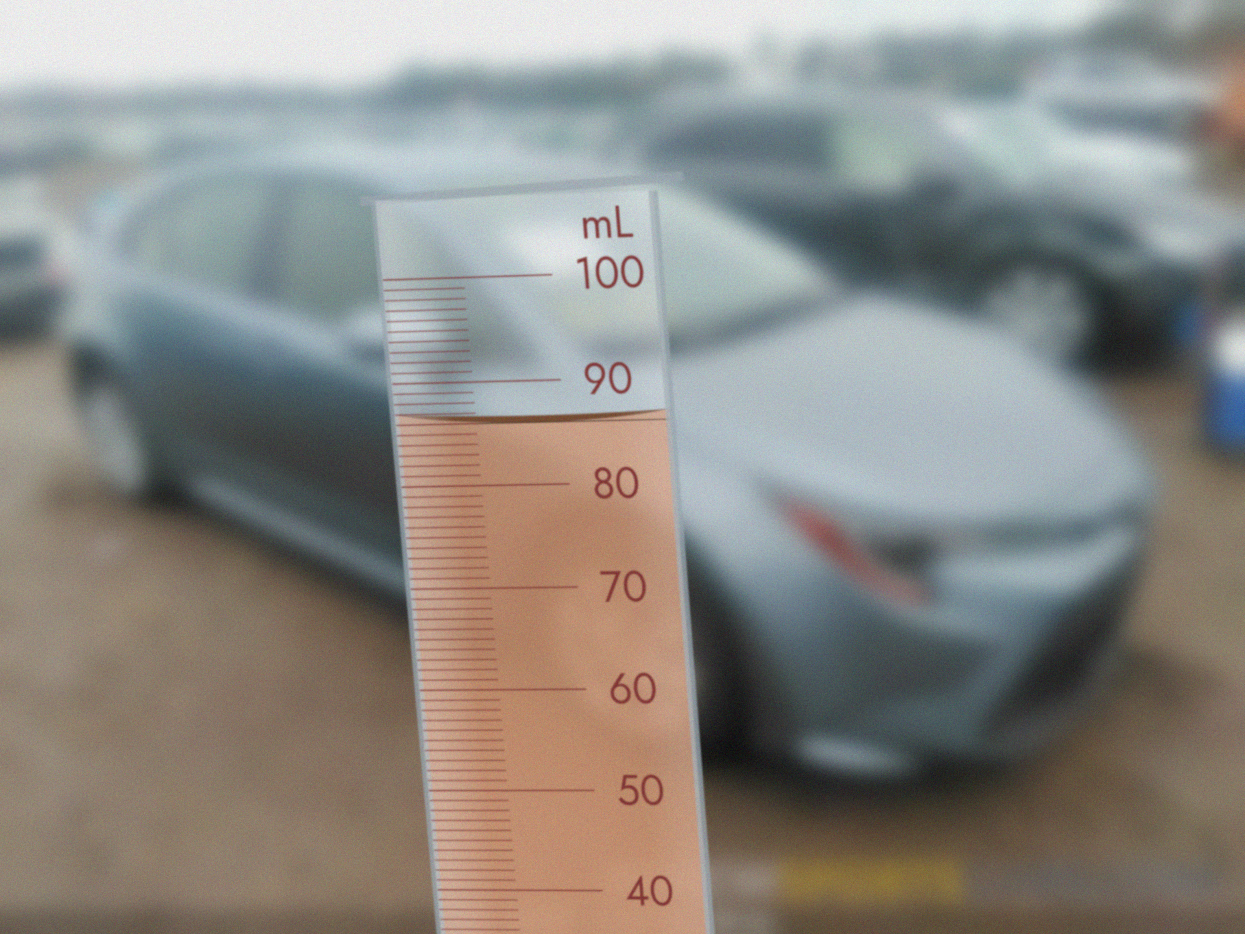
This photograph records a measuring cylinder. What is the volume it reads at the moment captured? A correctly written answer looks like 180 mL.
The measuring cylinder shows 86 mL
